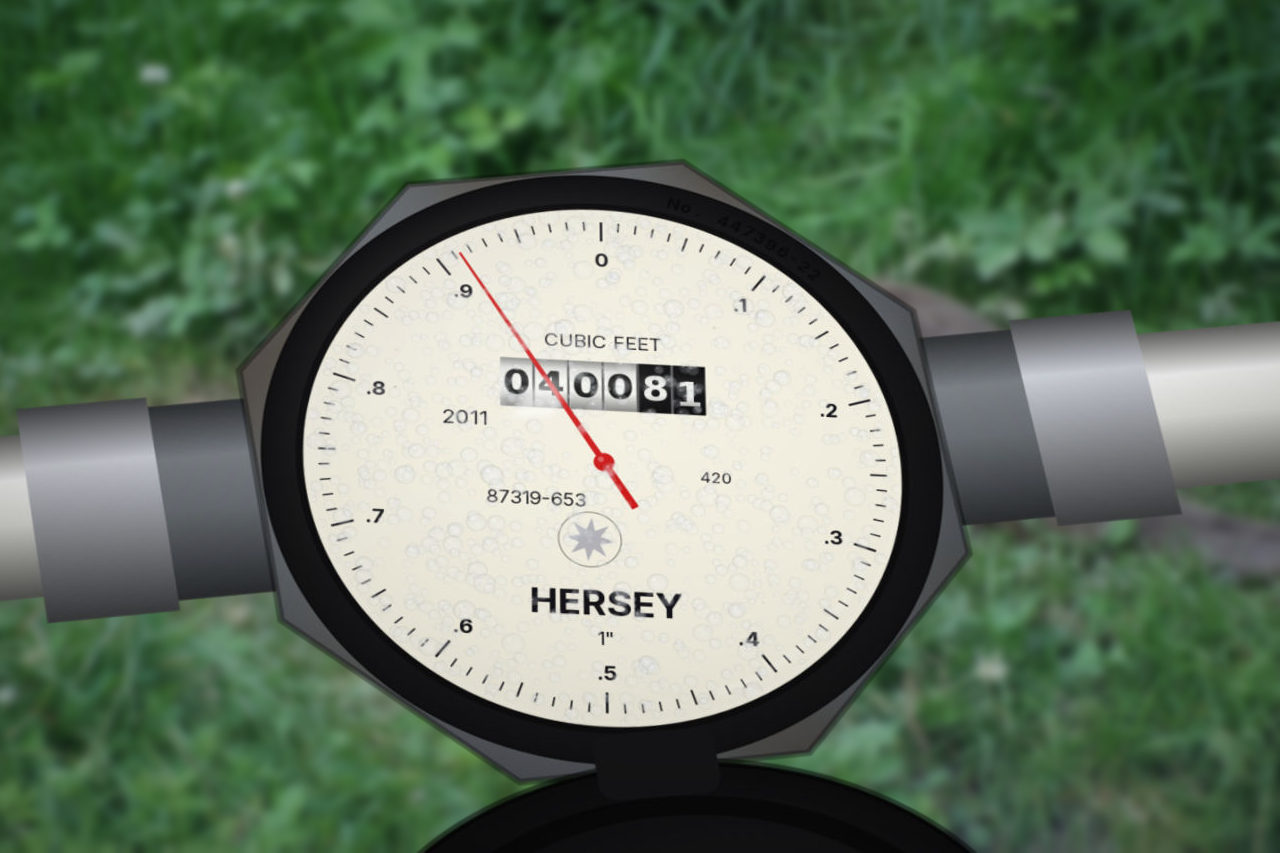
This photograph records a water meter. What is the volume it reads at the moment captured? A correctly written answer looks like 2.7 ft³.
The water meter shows 40080.91 ft³
